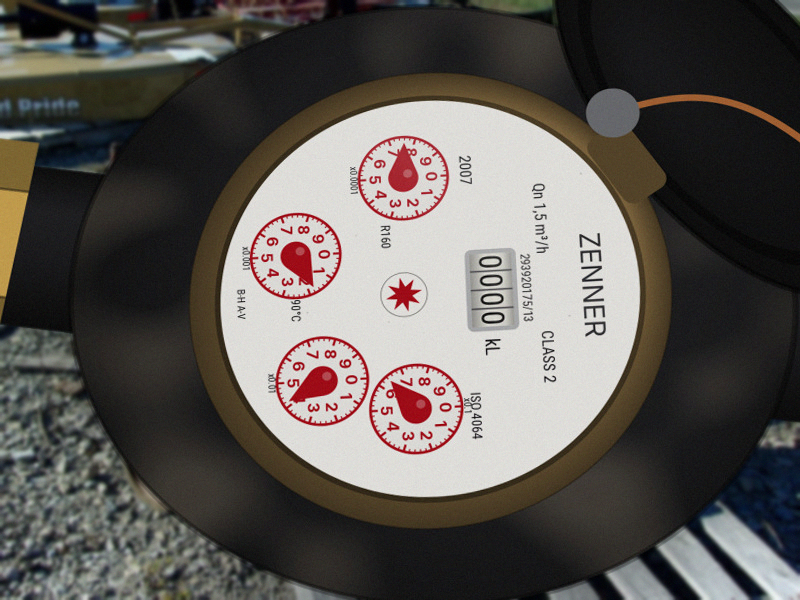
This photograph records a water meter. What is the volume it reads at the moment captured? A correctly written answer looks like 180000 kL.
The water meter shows 0.6417 kL
